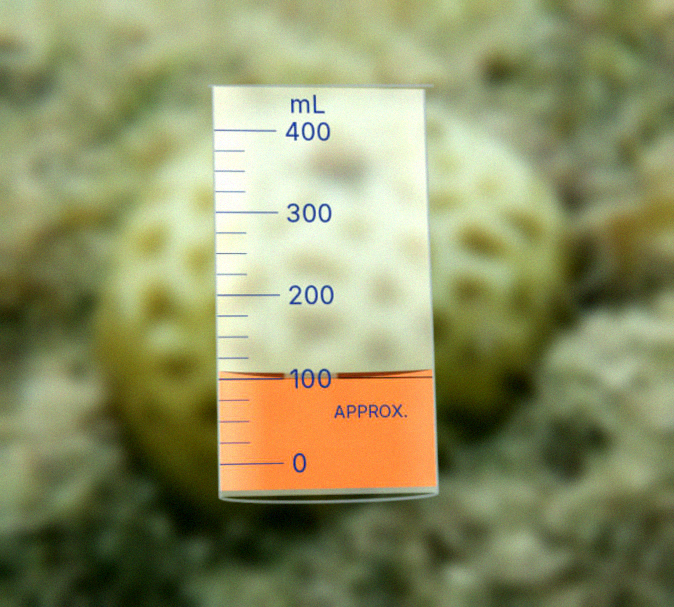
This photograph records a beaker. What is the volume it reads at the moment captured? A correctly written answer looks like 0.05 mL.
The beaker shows 100 mL
